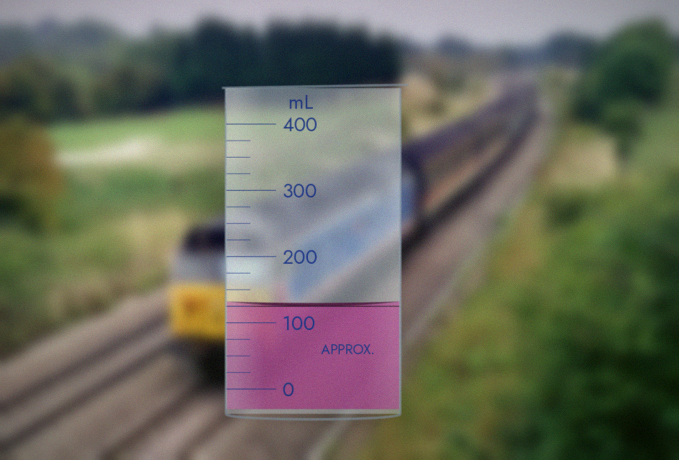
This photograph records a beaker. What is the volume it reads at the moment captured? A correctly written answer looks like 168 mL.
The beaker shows 125 mL
